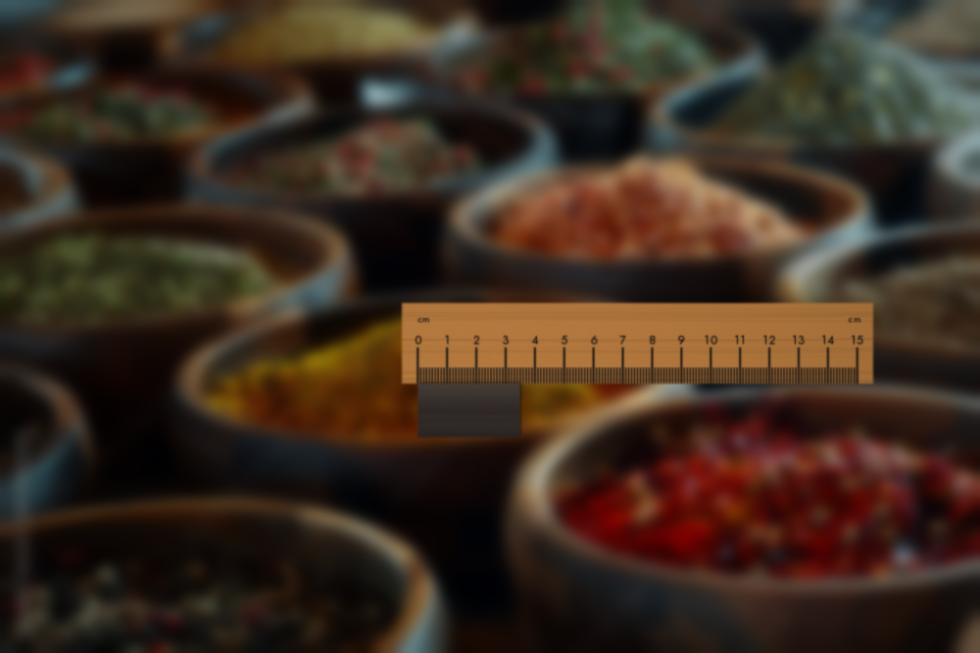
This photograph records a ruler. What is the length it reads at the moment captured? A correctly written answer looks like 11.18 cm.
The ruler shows 3.5 cm
